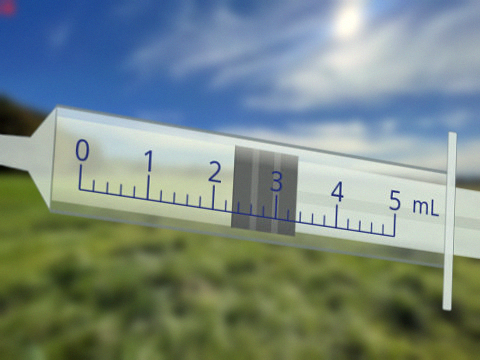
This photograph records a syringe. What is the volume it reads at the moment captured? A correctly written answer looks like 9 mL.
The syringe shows 2.3 mL
